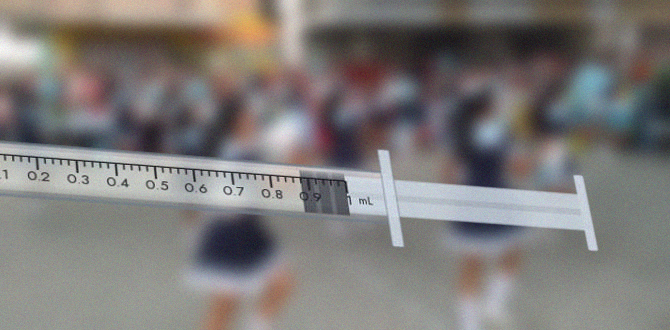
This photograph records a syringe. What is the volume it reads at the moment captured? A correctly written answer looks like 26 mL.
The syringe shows 0.88 mL
